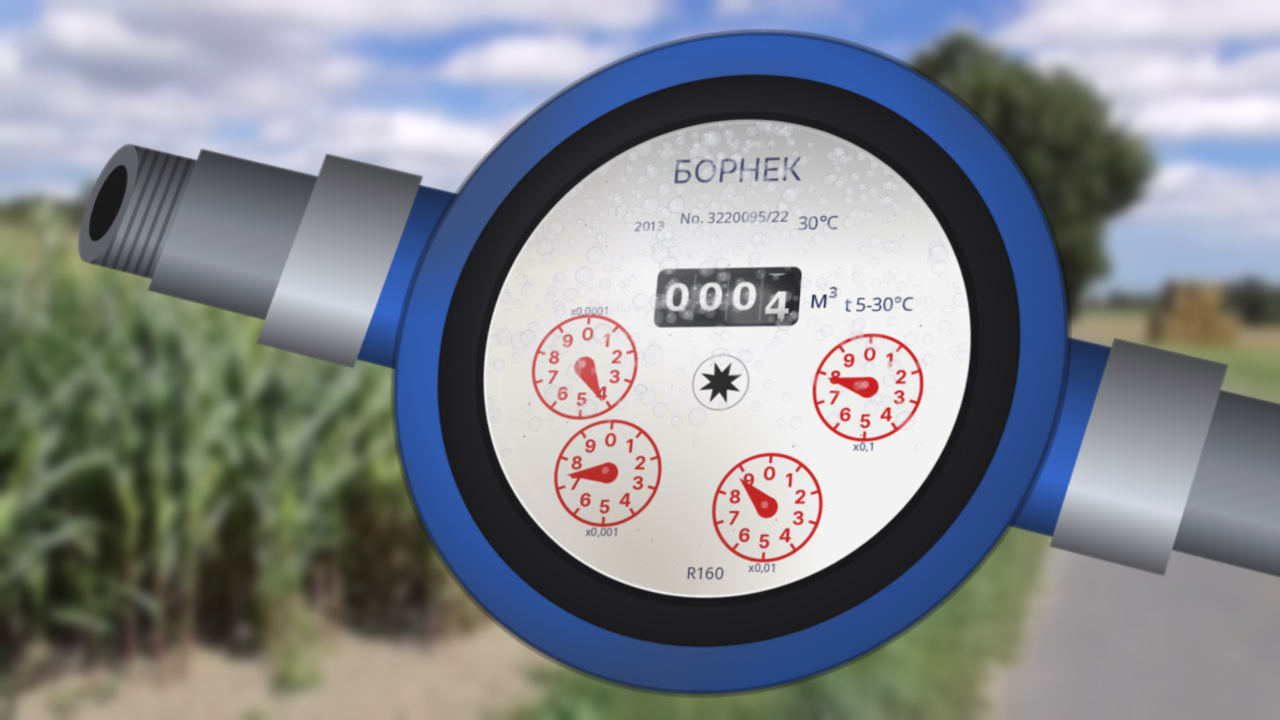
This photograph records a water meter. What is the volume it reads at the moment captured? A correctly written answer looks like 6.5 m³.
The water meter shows 3.7874 m³
